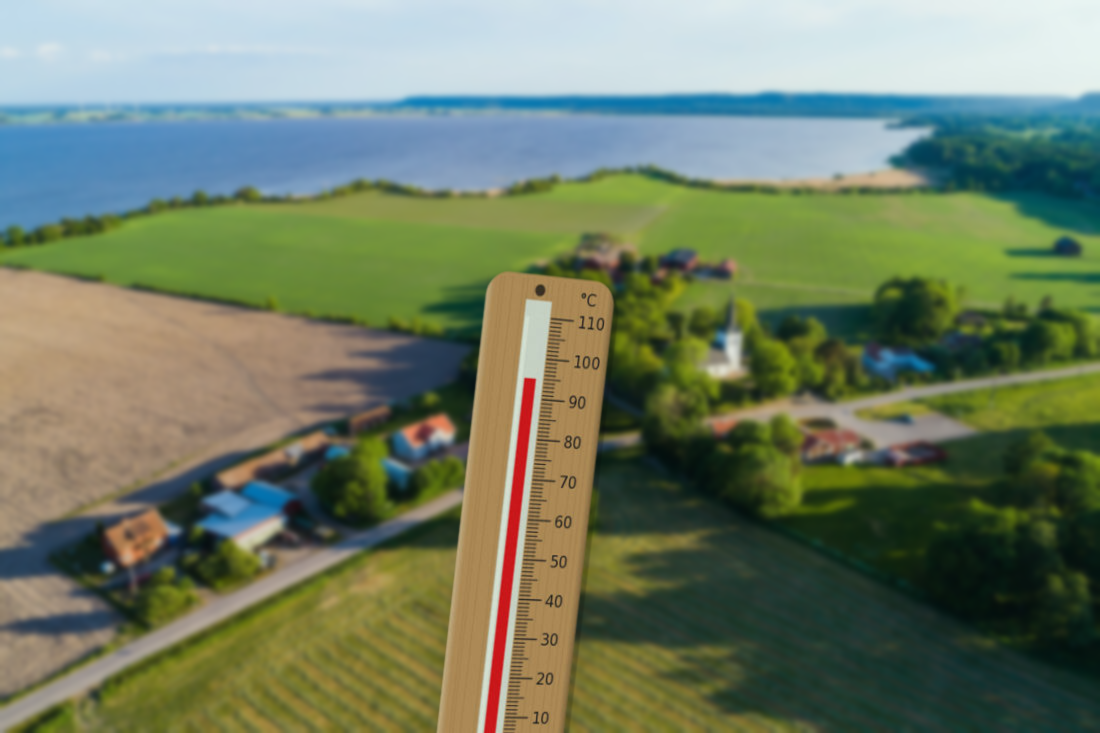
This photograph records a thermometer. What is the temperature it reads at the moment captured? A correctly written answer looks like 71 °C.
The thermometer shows 95 °C
